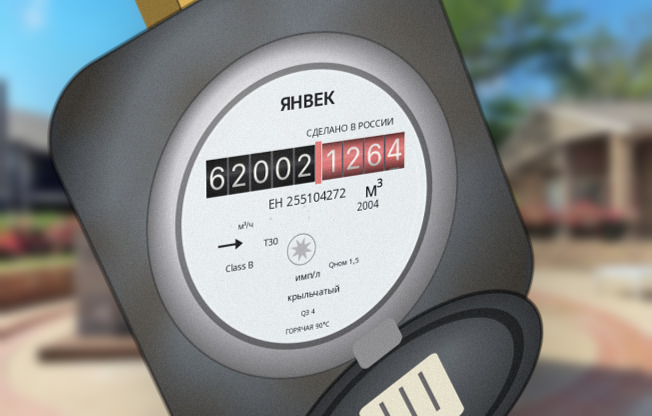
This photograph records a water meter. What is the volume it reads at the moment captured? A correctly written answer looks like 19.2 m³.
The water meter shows 62002.1264 m³
